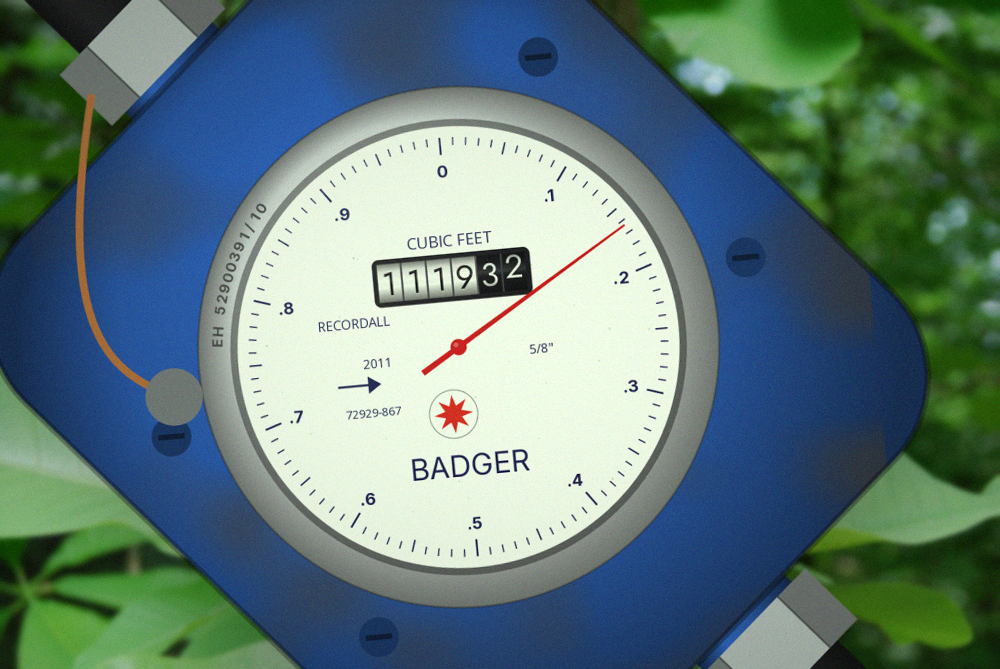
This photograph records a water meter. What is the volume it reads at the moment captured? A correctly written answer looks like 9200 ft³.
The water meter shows 111932.16 ft³
